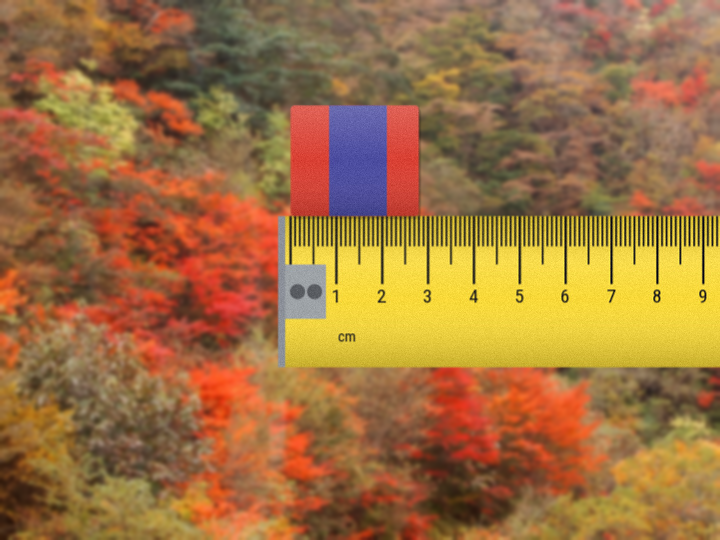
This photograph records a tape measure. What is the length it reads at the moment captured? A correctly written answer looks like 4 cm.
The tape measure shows 2.8 cm
